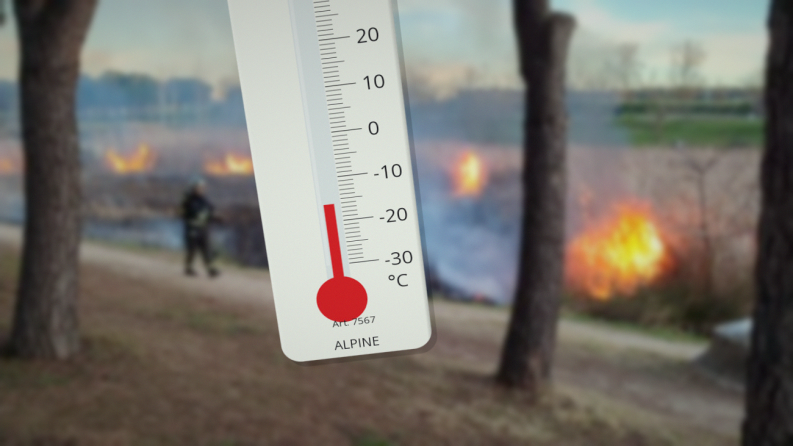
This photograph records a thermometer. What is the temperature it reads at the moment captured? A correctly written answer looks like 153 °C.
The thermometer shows -16 °C
